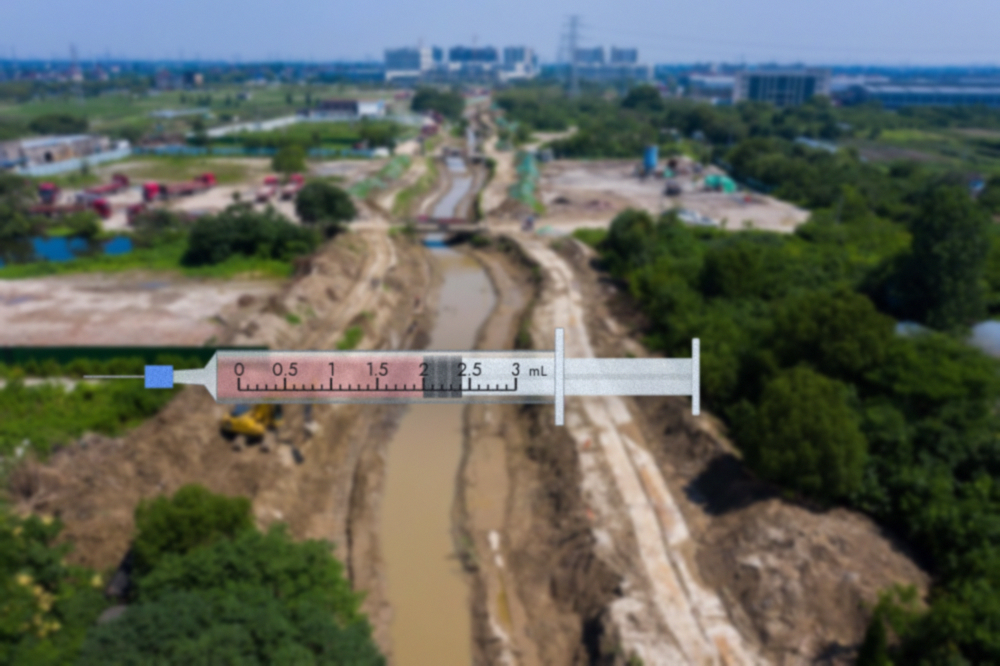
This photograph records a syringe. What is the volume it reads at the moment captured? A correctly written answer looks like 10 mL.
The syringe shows 2 mL
